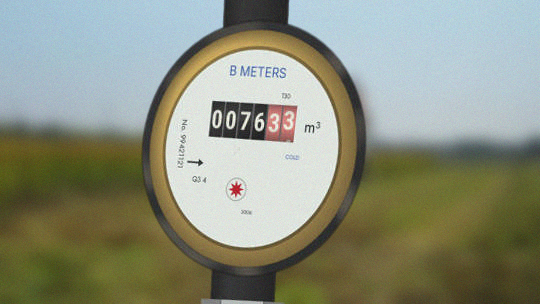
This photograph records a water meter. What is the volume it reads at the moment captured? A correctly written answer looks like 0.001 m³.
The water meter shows 76.33 m³
